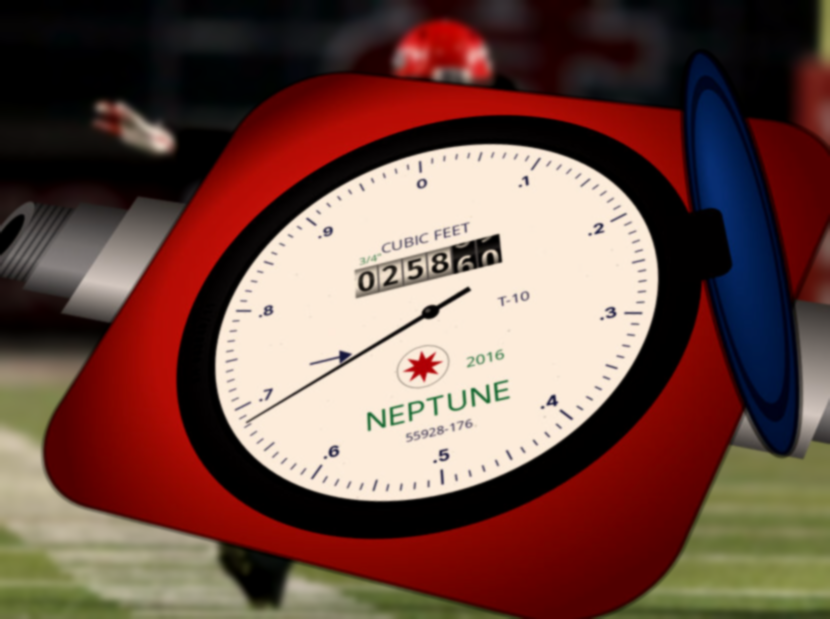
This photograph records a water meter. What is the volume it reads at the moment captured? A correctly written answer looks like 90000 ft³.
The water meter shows 25859.68 ft³
